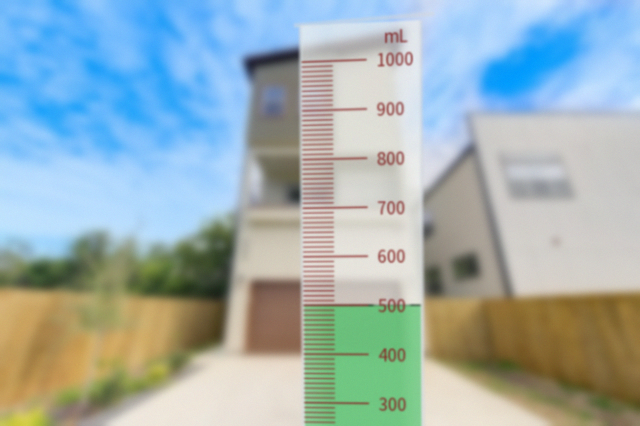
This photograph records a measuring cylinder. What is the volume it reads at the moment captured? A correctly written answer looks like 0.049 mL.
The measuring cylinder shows 500 mL
